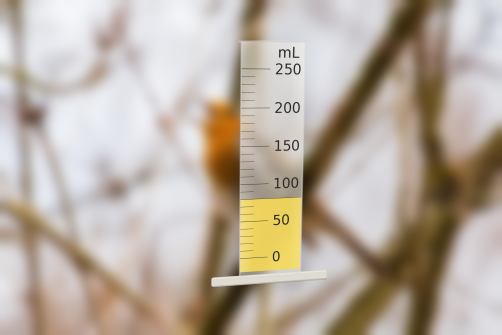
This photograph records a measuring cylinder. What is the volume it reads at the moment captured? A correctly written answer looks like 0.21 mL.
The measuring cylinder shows 80 mL
